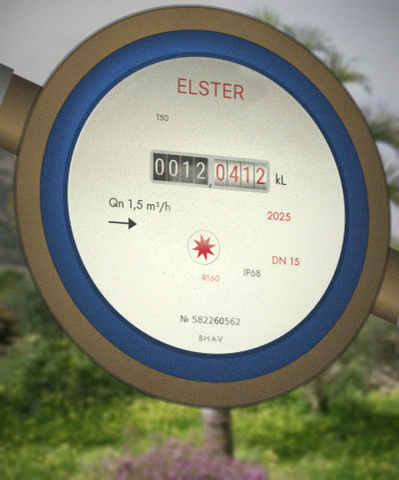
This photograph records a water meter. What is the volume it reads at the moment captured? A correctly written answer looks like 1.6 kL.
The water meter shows 12.0412 kL
